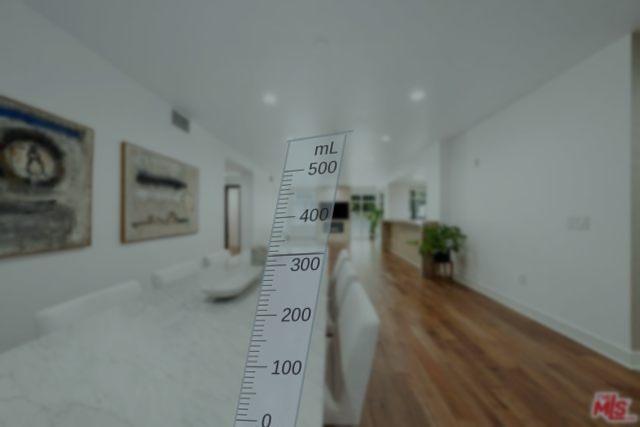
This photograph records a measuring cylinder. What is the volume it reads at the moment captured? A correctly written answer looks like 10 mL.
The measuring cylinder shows 320 mL
